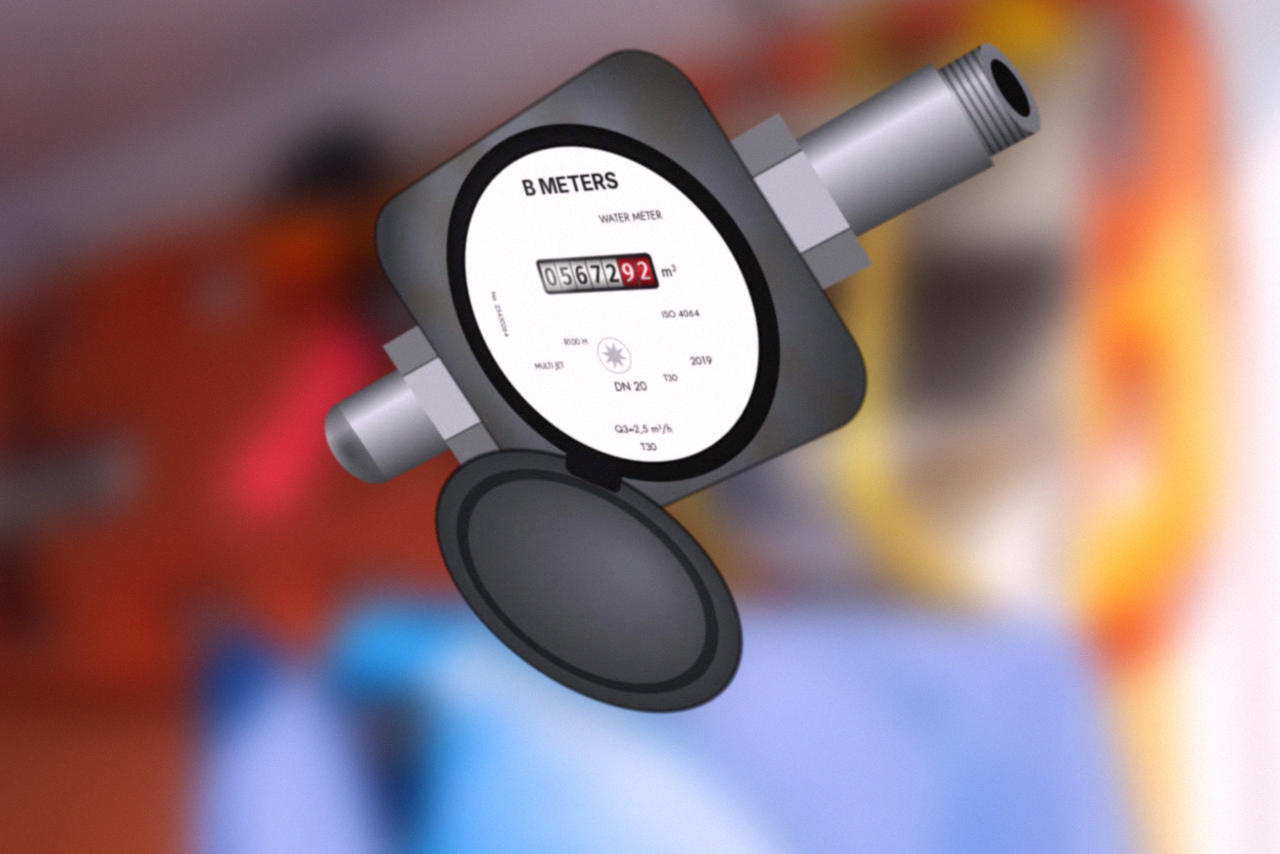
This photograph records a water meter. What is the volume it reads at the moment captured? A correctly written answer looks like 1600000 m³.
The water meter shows 5672.92 m³
